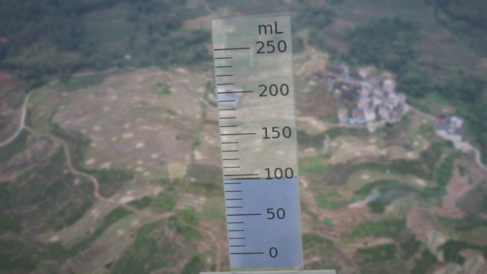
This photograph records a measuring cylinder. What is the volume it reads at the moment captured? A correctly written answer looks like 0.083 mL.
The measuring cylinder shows 95 mL
